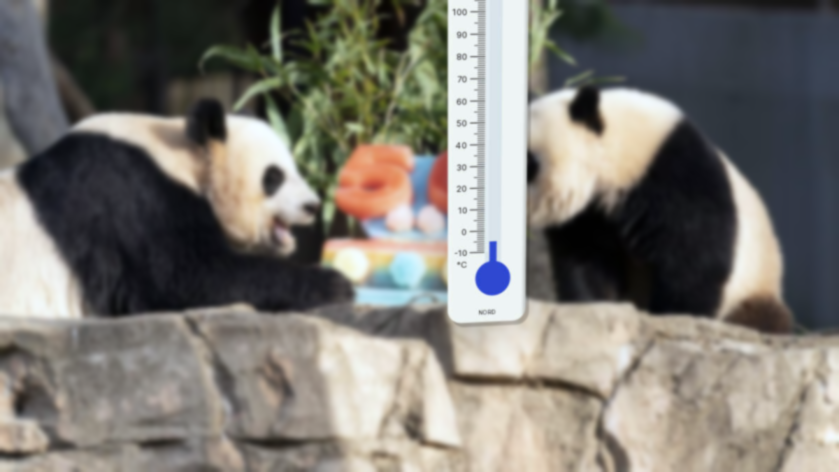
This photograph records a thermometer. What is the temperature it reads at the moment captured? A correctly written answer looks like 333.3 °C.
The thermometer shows -5 °C
